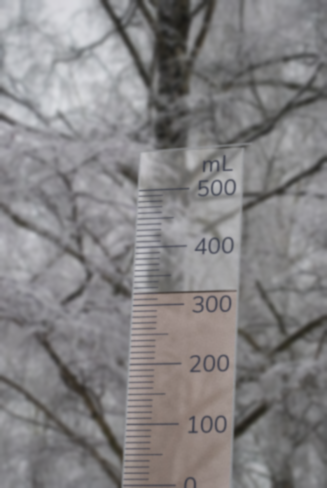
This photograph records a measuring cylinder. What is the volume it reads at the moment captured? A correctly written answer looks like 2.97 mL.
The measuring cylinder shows 320 mL
